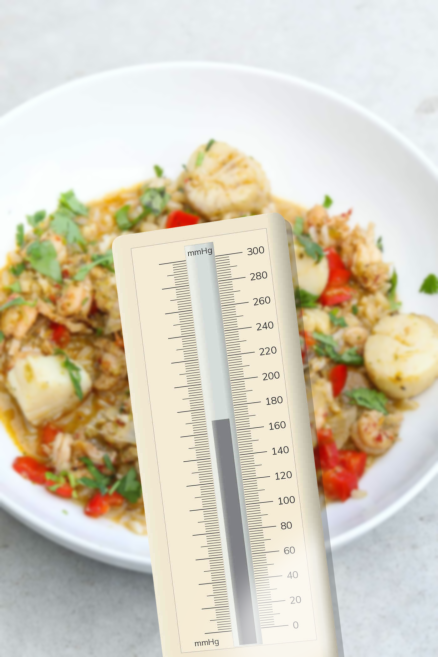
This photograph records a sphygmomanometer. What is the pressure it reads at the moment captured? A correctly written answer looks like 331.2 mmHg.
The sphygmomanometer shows 170 mmHg
